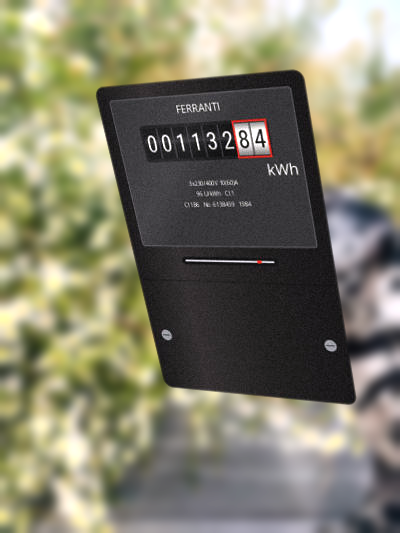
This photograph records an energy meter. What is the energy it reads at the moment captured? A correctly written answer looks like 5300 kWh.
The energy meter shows 1132.84 kWh
